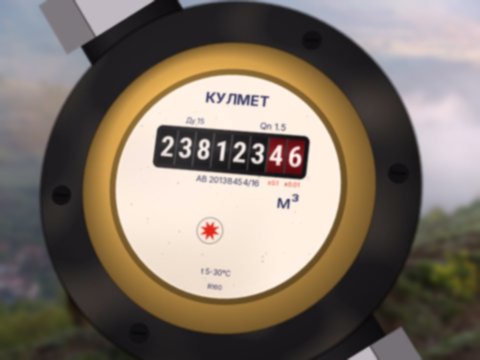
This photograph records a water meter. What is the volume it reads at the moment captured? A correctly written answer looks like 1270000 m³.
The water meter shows 238123.46 m³
